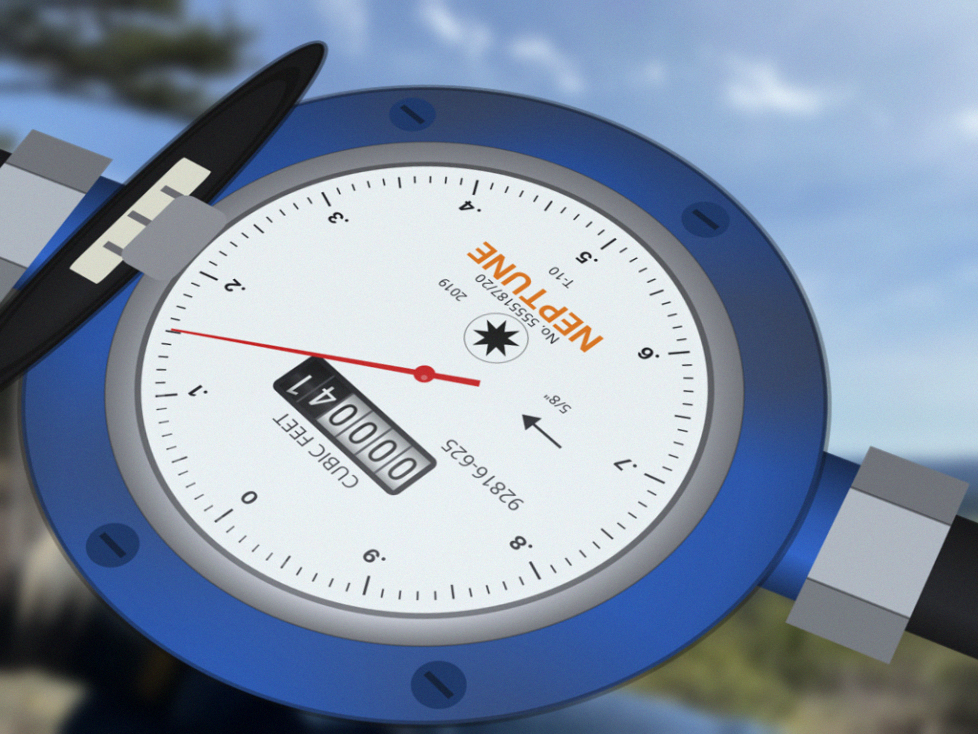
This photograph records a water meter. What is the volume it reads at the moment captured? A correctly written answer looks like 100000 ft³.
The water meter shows 41.15 ft³
